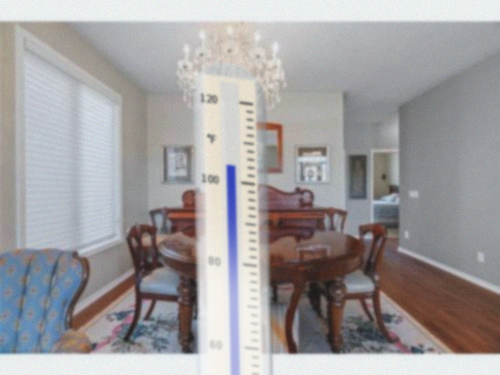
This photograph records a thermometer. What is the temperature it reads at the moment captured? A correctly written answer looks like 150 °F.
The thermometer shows 104 °F
